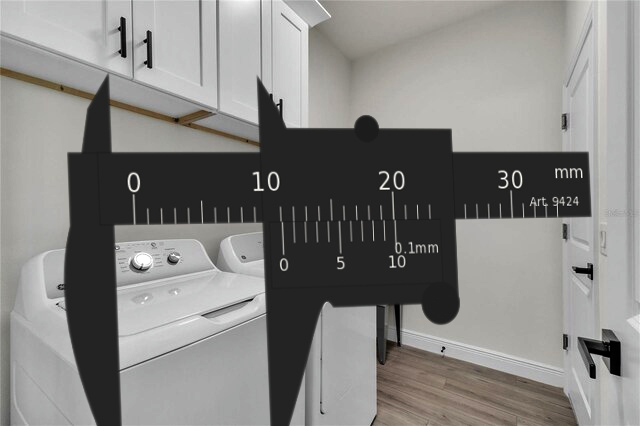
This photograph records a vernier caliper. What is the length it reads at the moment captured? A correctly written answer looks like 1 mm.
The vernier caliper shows 11.1 mm
